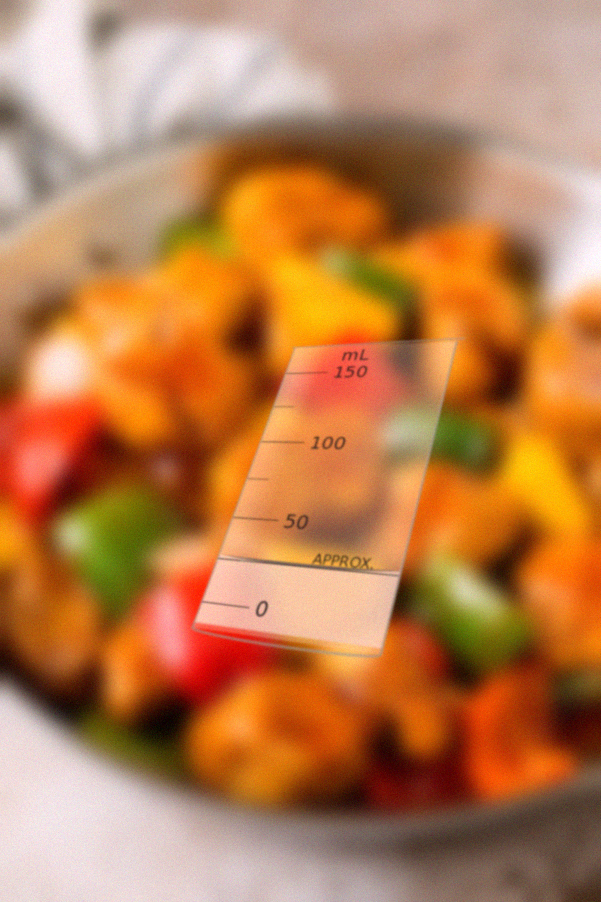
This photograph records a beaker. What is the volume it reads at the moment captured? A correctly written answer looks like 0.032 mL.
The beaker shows 25 mL
